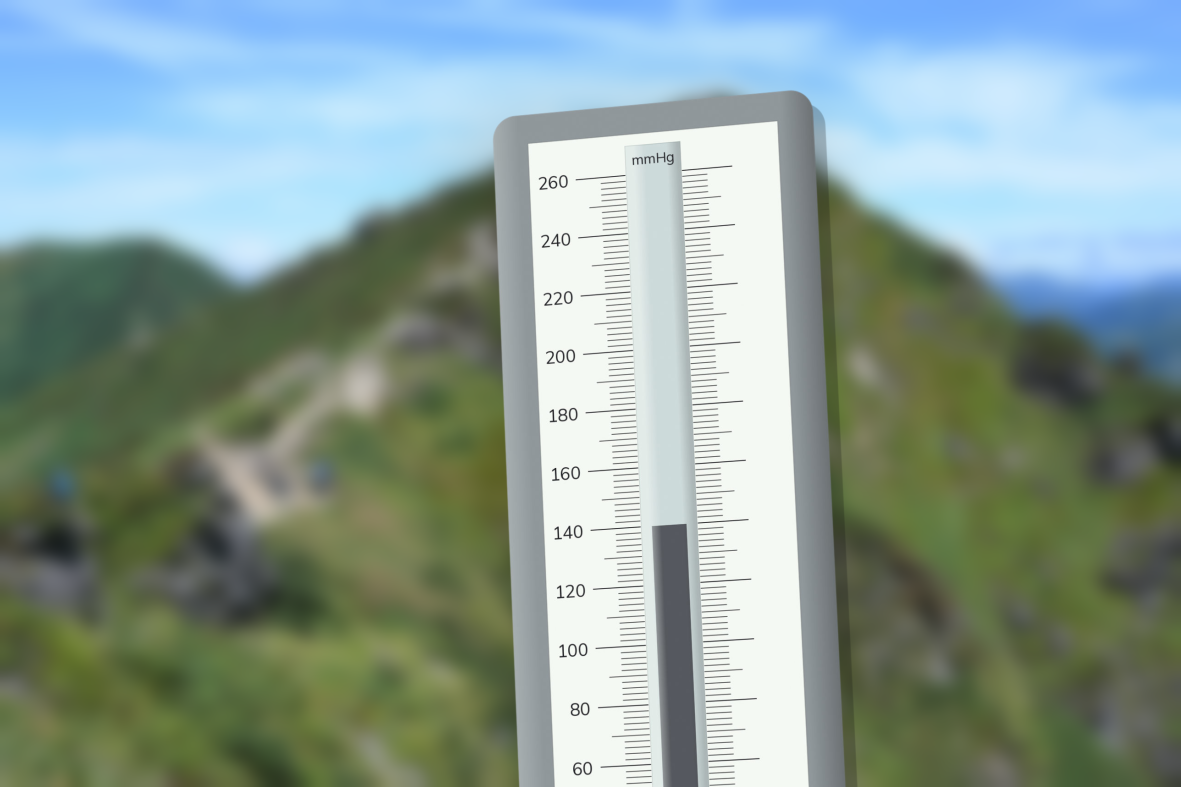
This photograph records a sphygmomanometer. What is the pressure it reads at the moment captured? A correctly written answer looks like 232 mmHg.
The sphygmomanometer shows 140 mmHg
